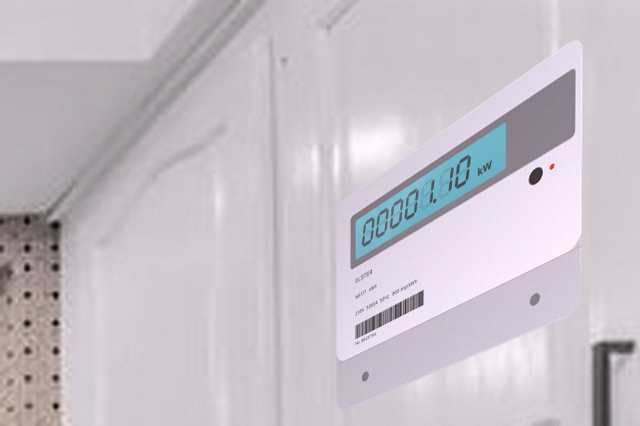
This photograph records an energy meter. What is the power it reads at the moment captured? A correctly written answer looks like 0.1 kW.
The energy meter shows 1.10 kW
